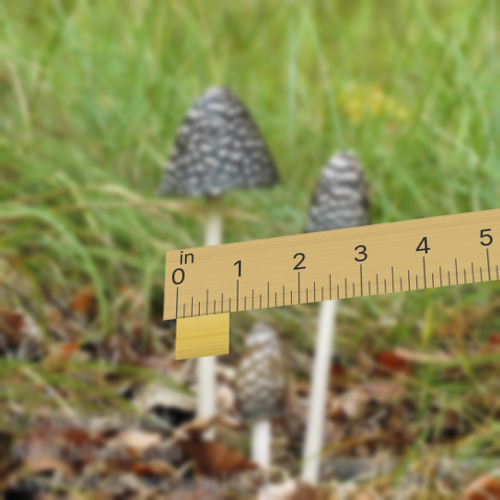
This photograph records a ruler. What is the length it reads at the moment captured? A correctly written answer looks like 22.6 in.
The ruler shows 0.875 in
